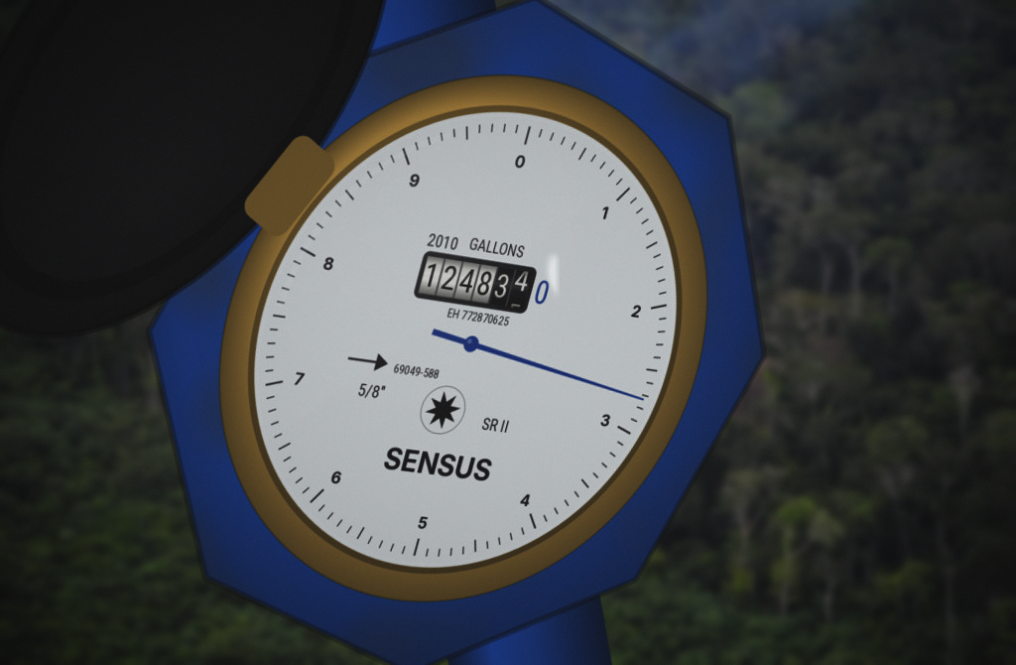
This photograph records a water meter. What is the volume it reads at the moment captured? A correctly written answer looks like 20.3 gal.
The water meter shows 1248342.7 gal
